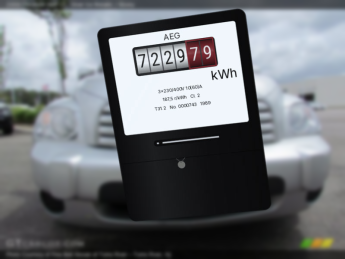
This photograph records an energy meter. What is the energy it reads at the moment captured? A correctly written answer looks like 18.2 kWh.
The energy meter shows 7229.79 kWh
